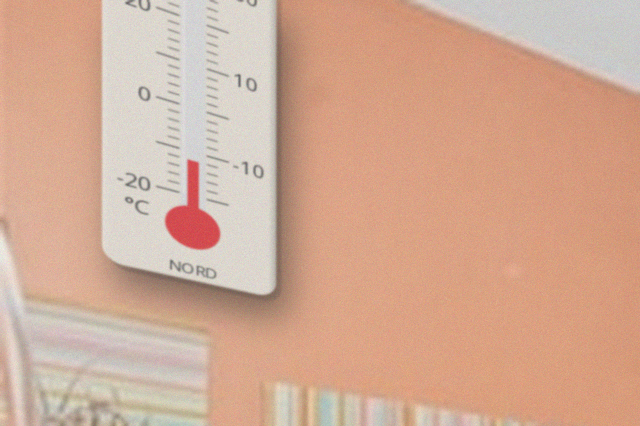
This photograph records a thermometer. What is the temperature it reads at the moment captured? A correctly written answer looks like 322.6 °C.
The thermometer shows -12 °C
